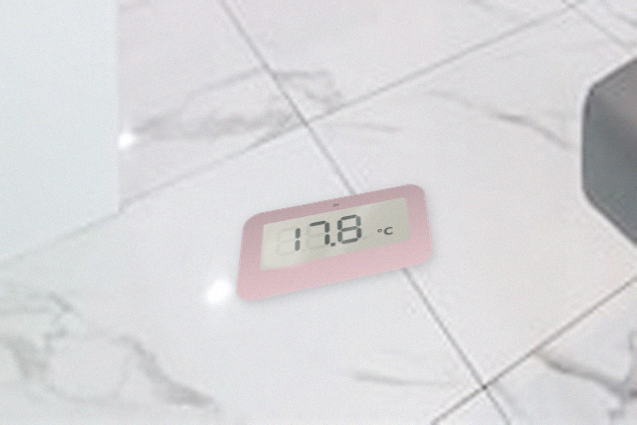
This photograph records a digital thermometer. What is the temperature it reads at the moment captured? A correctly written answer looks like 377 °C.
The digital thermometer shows 17.8 °C
